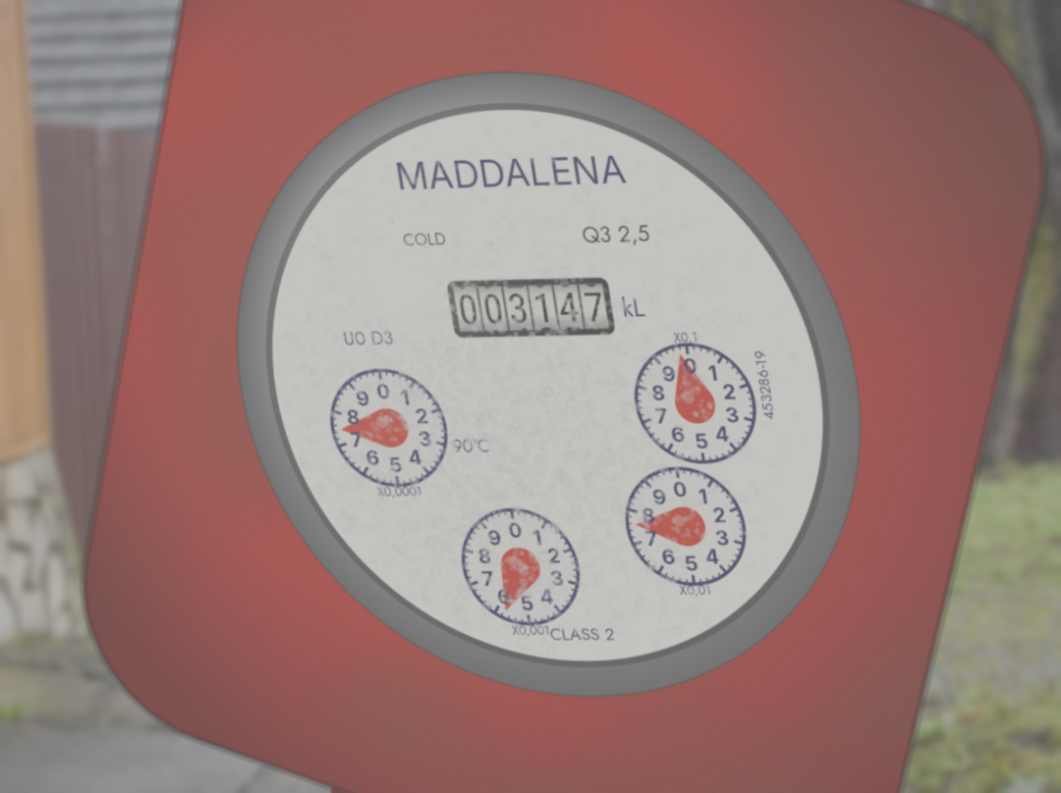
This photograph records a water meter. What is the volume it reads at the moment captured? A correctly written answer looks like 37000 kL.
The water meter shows 3146.9757 kL
